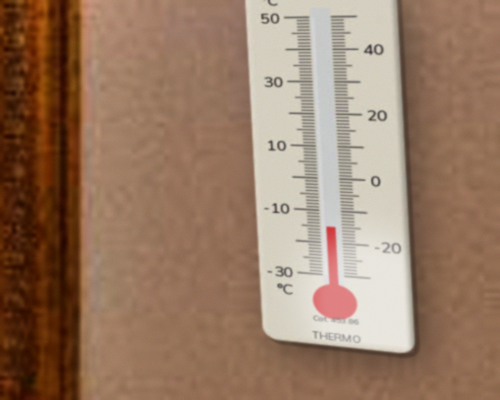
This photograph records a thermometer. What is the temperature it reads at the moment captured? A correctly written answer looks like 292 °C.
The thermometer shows -15 °C
